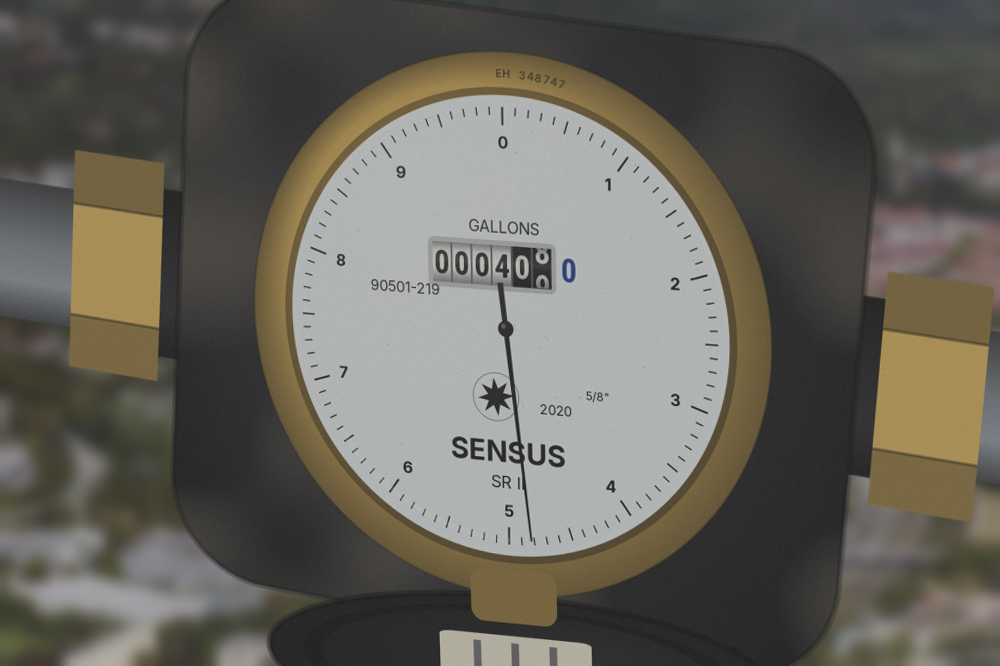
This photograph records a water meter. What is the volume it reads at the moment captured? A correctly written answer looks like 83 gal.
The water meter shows 4084.8 gal
